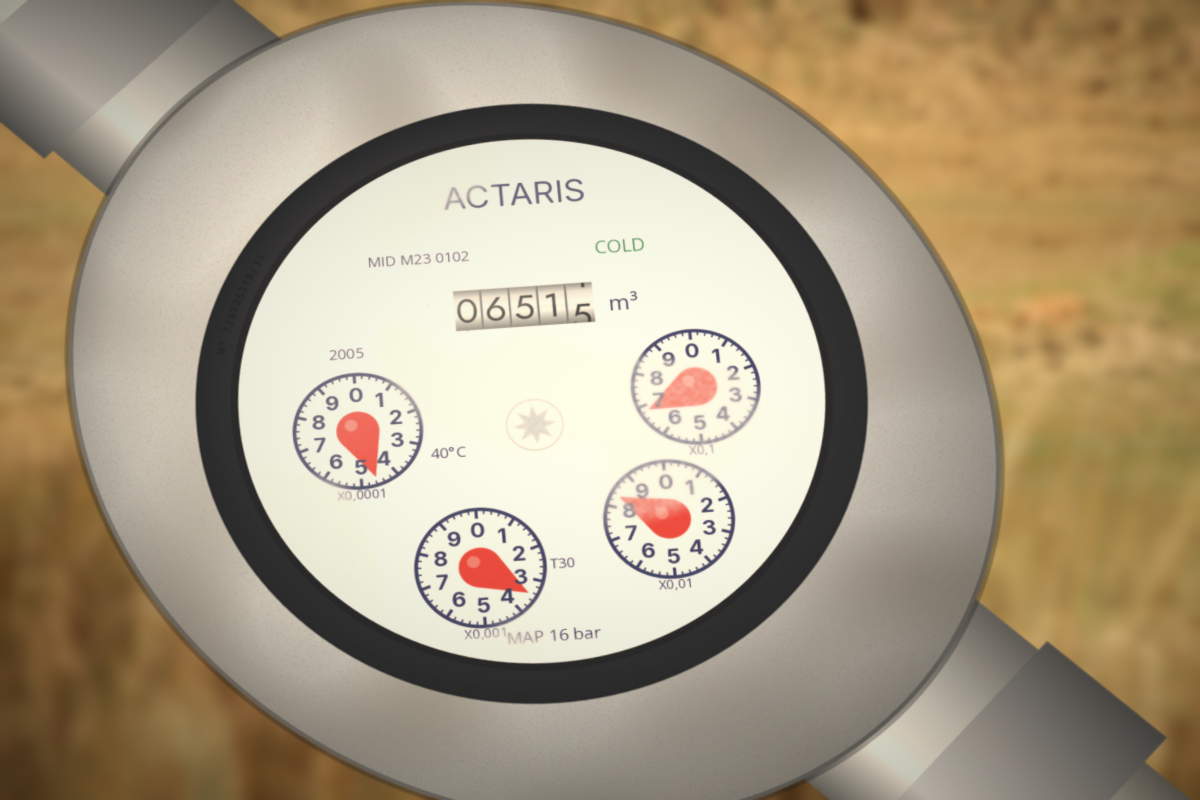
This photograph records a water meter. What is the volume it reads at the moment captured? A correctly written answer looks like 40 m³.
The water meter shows 6514.6834 m³
